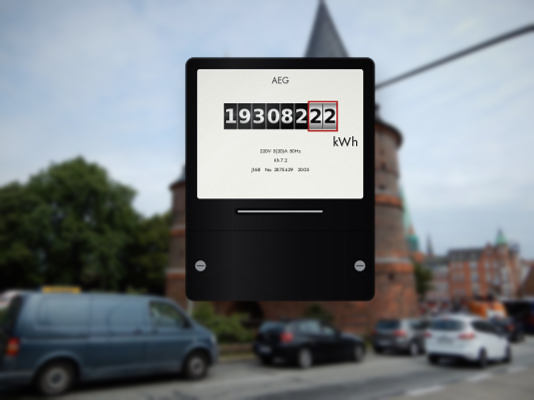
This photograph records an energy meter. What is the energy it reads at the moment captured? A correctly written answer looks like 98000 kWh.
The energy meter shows 193082.22 kWh
